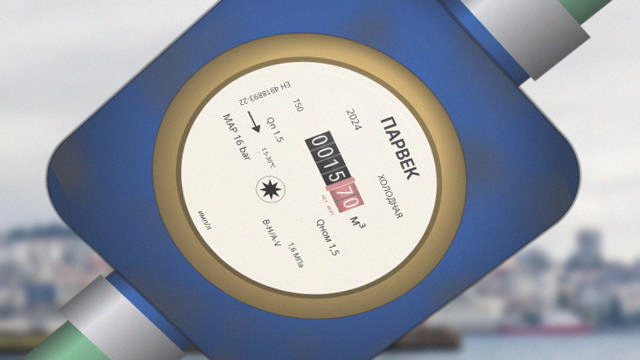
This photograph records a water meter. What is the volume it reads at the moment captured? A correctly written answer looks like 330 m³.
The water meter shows 15.70 m³
